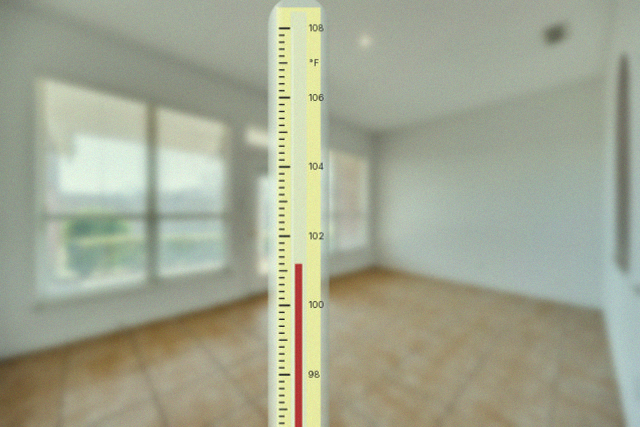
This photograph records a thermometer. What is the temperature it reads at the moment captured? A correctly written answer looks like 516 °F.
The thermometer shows 101.2 °F
